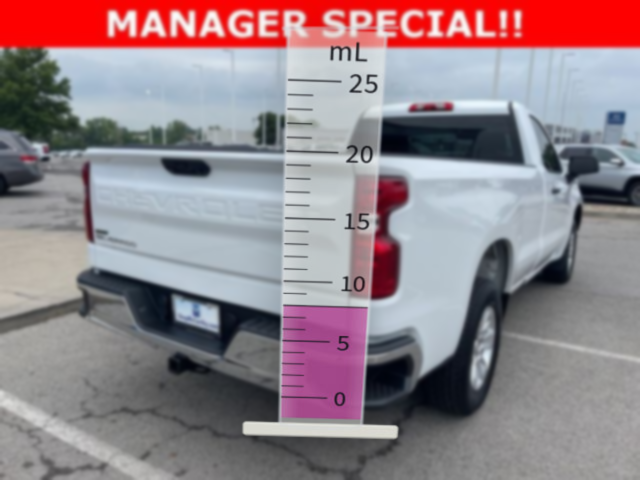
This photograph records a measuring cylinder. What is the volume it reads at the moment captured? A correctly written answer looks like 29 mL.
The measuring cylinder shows 8 mL
